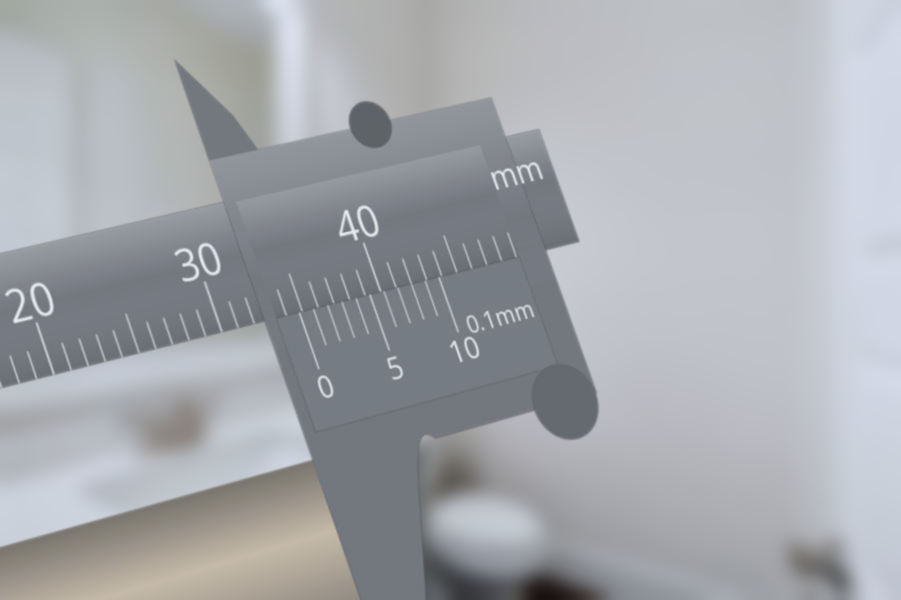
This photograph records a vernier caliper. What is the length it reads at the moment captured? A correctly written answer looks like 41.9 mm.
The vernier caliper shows 34.8 mm
